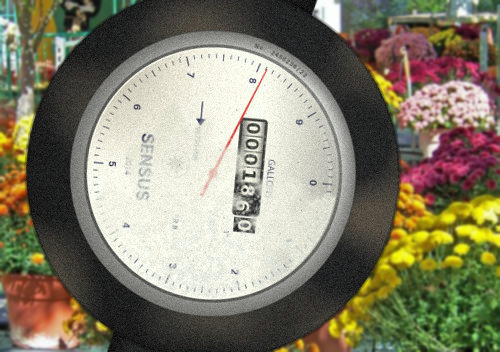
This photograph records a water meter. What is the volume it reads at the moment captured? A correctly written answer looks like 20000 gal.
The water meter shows 1858.1 gal
